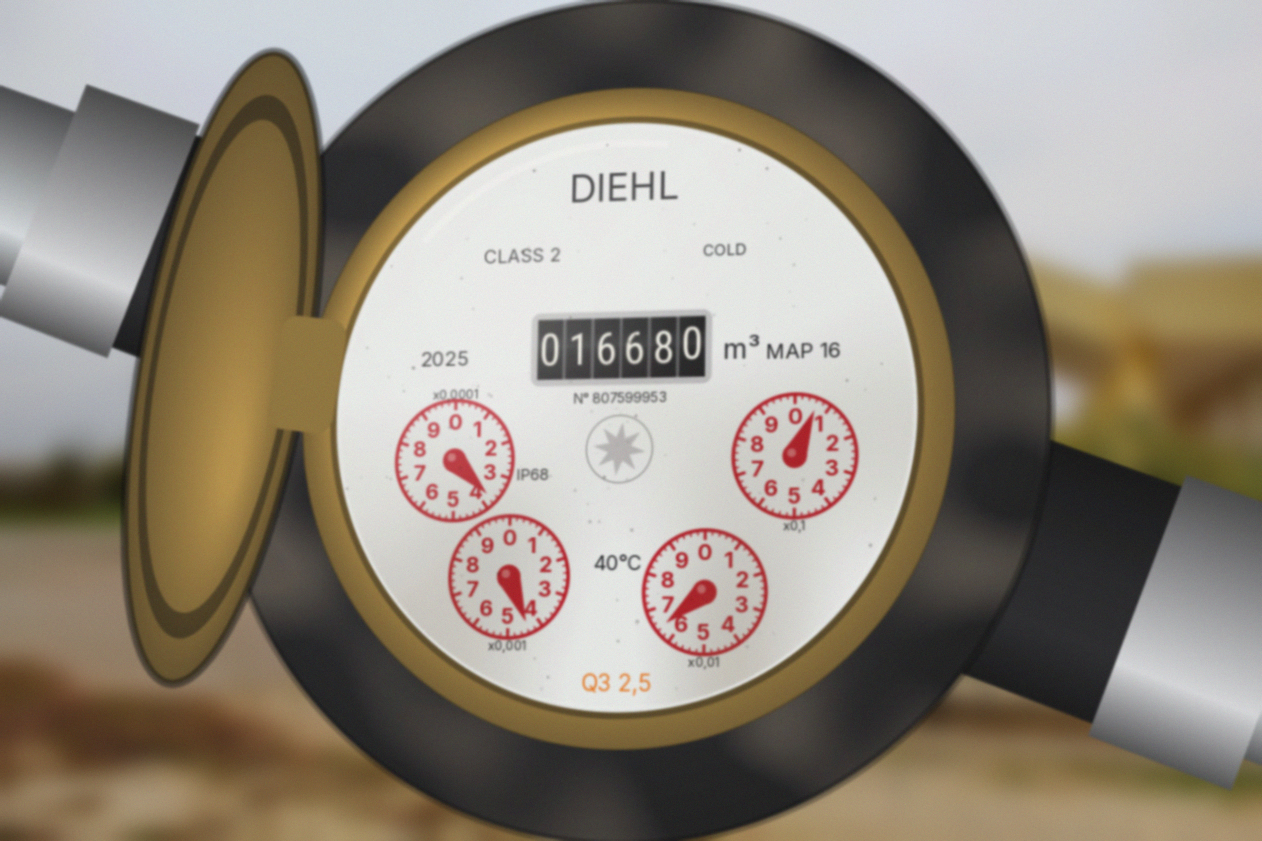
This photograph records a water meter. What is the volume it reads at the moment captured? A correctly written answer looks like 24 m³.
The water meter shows 16680.0643 m³
